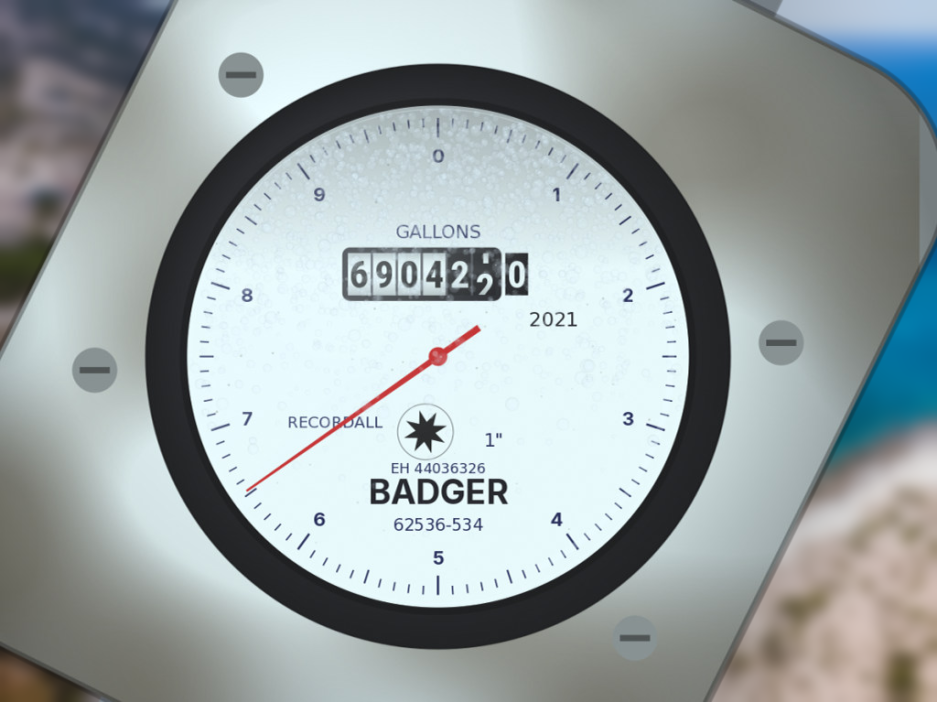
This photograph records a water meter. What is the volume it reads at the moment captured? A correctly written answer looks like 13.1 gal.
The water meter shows 6904216.5 gal
